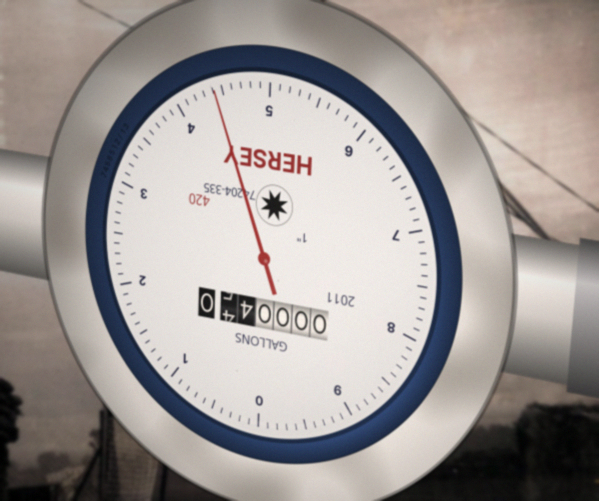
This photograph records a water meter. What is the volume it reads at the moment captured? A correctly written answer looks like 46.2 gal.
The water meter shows 444.4 gal
